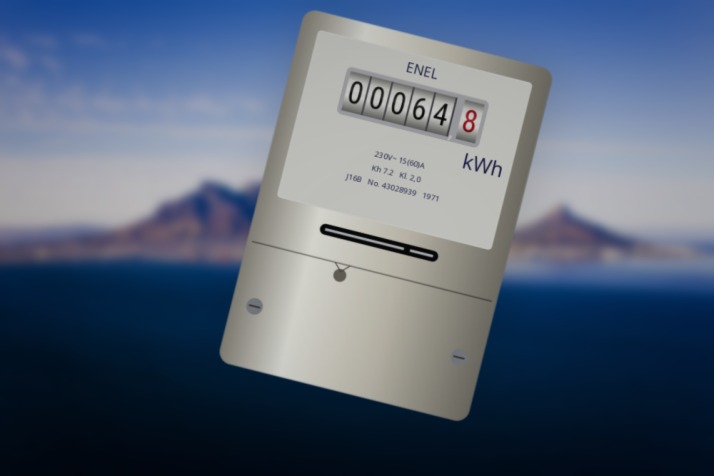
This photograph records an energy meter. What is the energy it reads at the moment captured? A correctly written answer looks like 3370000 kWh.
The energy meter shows 64.8 kWh
